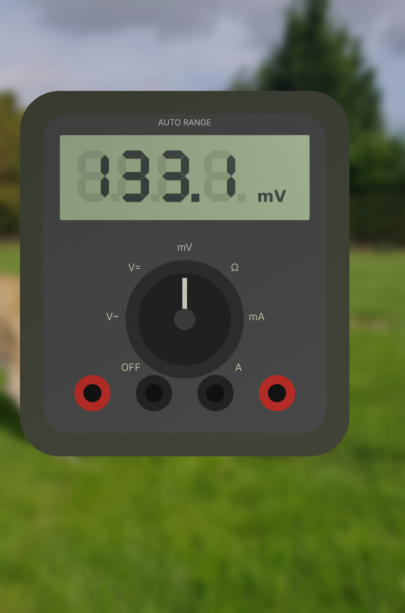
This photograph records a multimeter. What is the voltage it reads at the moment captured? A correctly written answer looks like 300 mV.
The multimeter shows 133.1 mV
